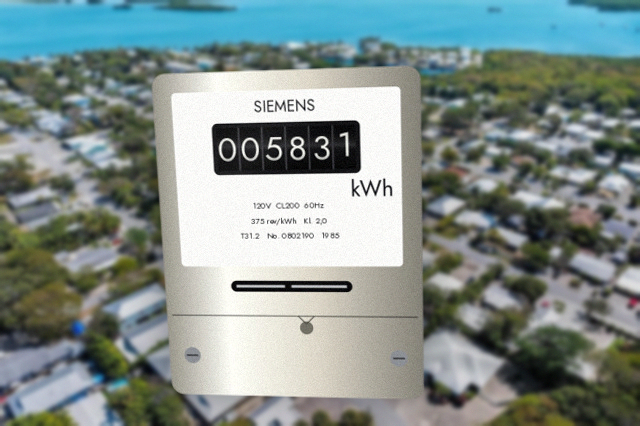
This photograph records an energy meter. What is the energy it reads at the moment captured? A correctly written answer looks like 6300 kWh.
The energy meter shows 5831 kWh
